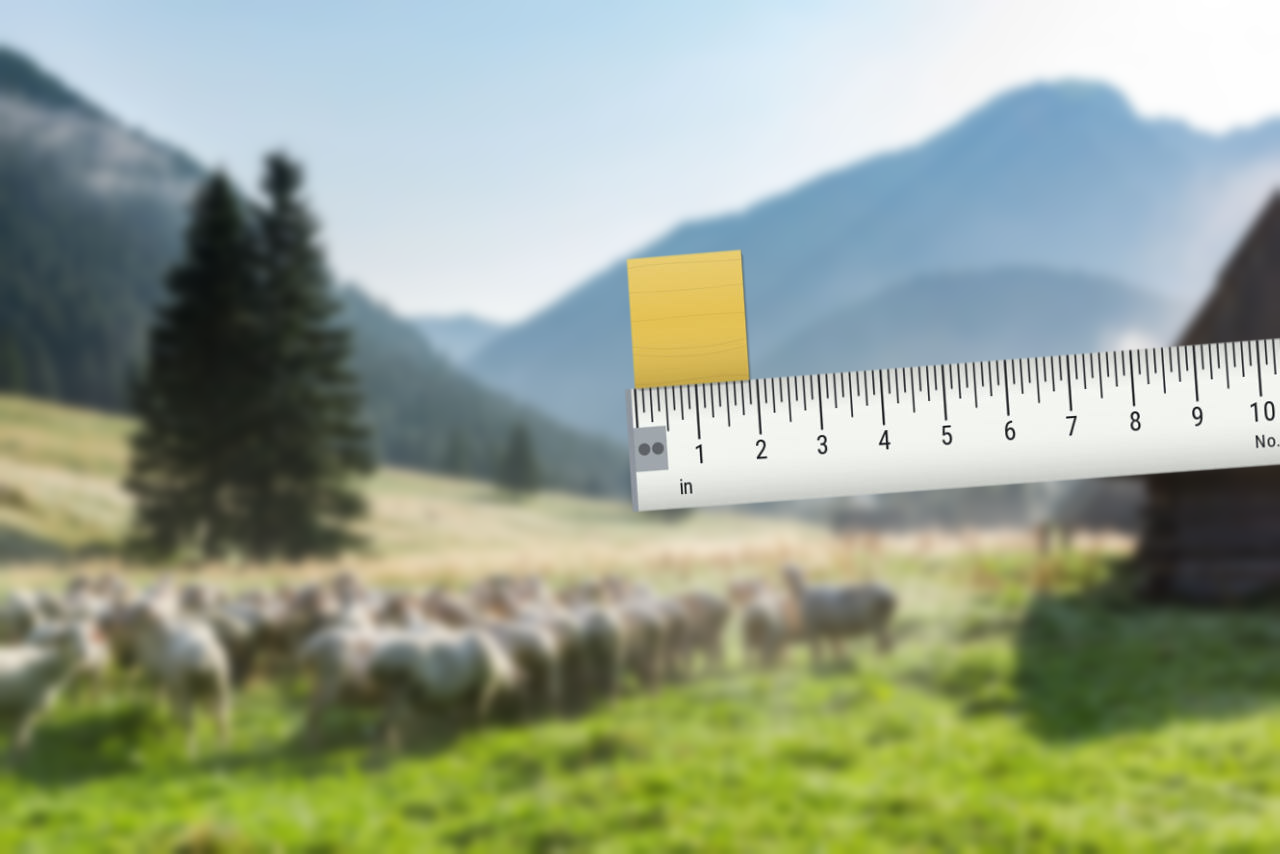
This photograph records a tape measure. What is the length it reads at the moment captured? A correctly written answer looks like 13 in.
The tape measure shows 1.875 in
